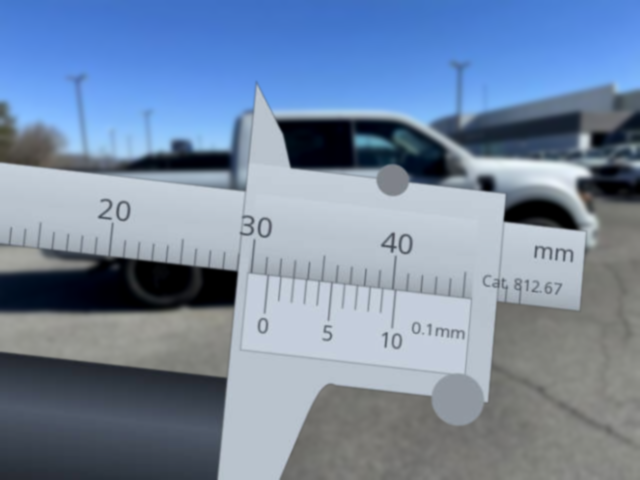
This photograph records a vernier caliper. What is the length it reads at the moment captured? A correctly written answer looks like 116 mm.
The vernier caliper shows 31.2 mm
